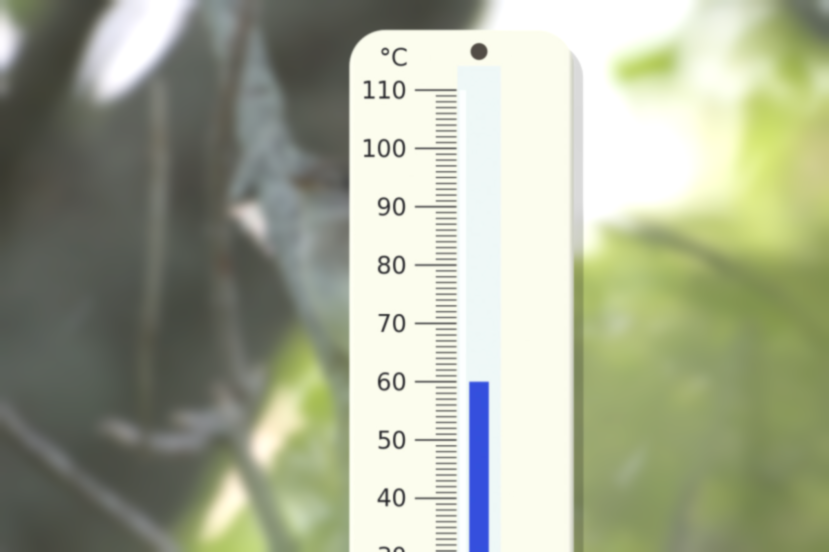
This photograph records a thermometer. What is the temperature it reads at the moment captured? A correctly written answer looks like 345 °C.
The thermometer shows 60 °C
